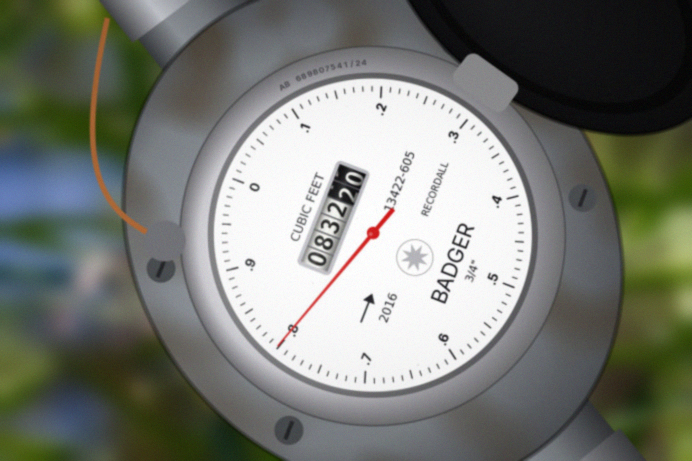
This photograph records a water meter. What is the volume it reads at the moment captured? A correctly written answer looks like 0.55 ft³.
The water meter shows 83219.80 ft³
